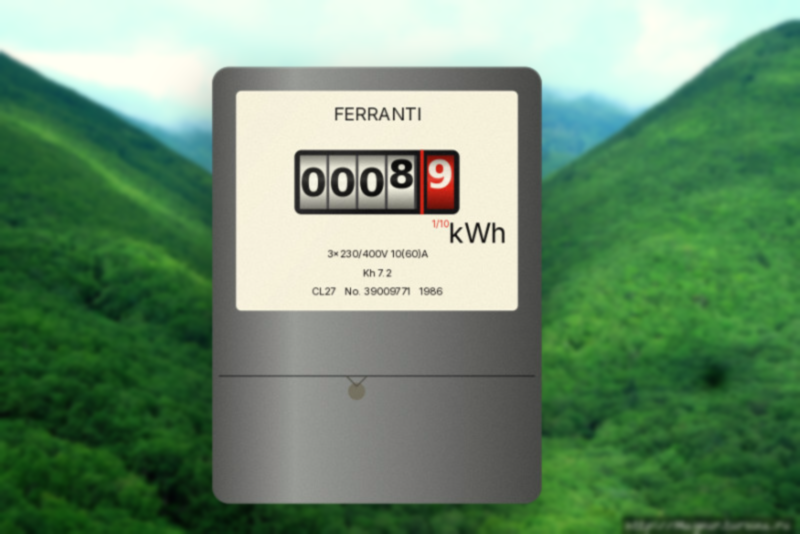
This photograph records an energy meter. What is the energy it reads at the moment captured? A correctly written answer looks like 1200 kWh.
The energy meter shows 8.9 kWh
